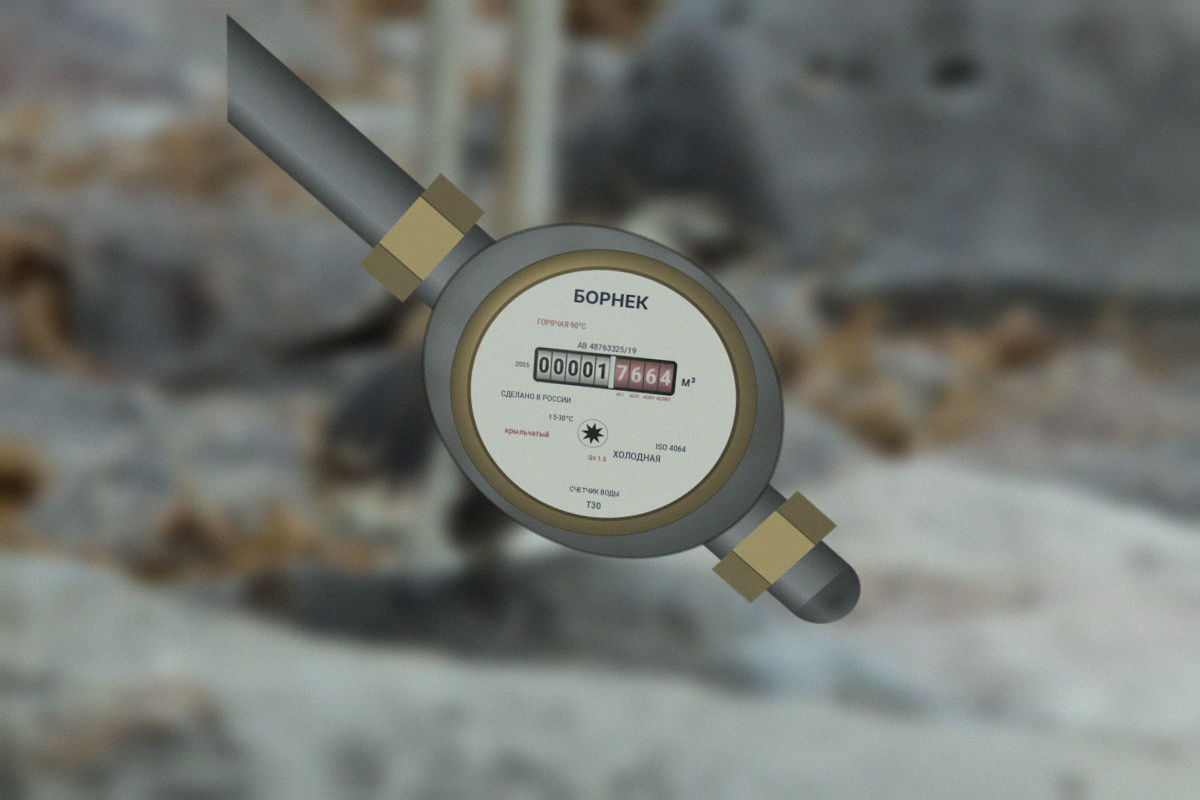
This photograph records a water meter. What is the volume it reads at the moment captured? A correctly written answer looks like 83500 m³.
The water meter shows 1.7664 m³
